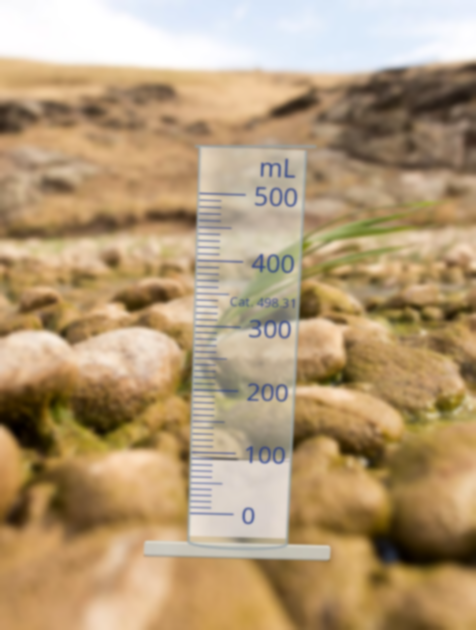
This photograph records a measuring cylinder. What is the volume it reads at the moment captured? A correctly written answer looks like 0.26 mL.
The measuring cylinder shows 90 mL
